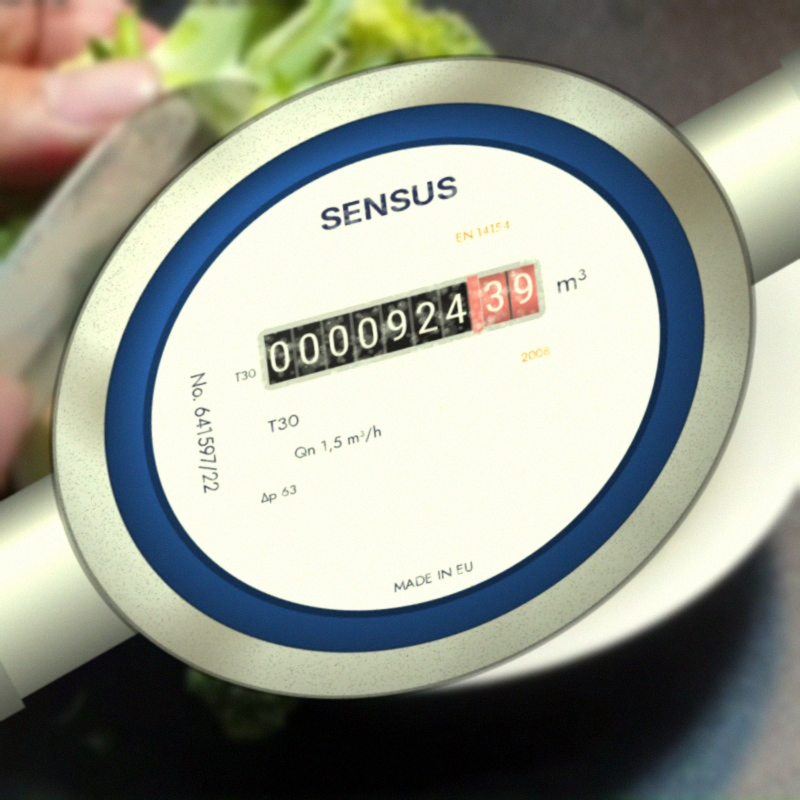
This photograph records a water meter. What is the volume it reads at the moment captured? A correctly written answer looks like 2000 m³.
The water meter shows 924.39 m³
